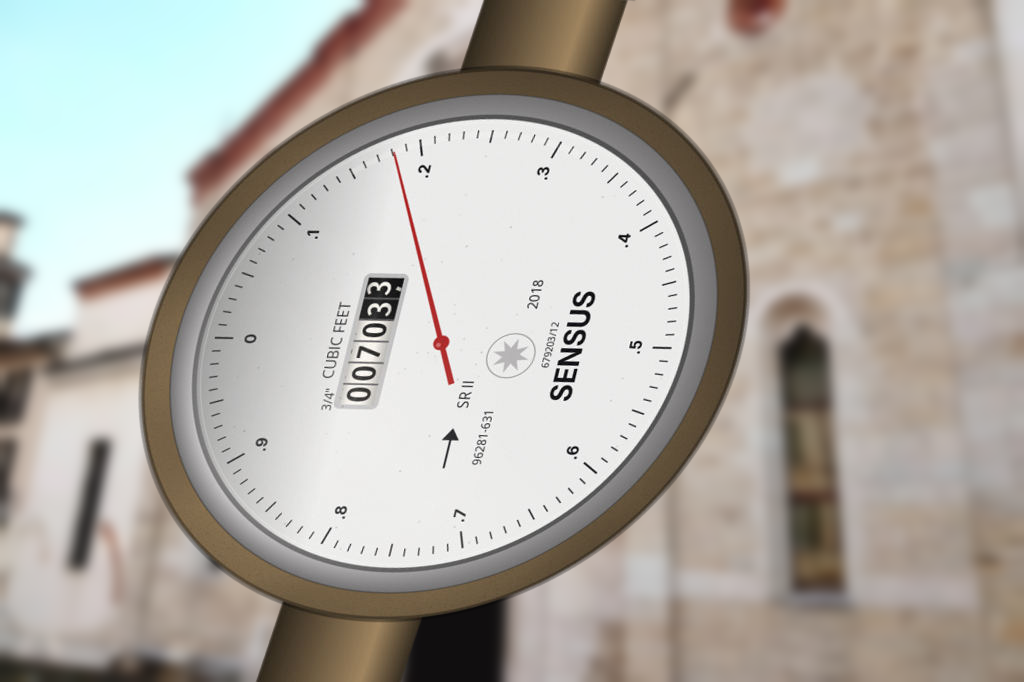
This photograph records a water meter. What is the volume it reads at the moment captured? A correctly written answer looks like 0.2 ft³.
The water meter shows 7033.18 ft³
